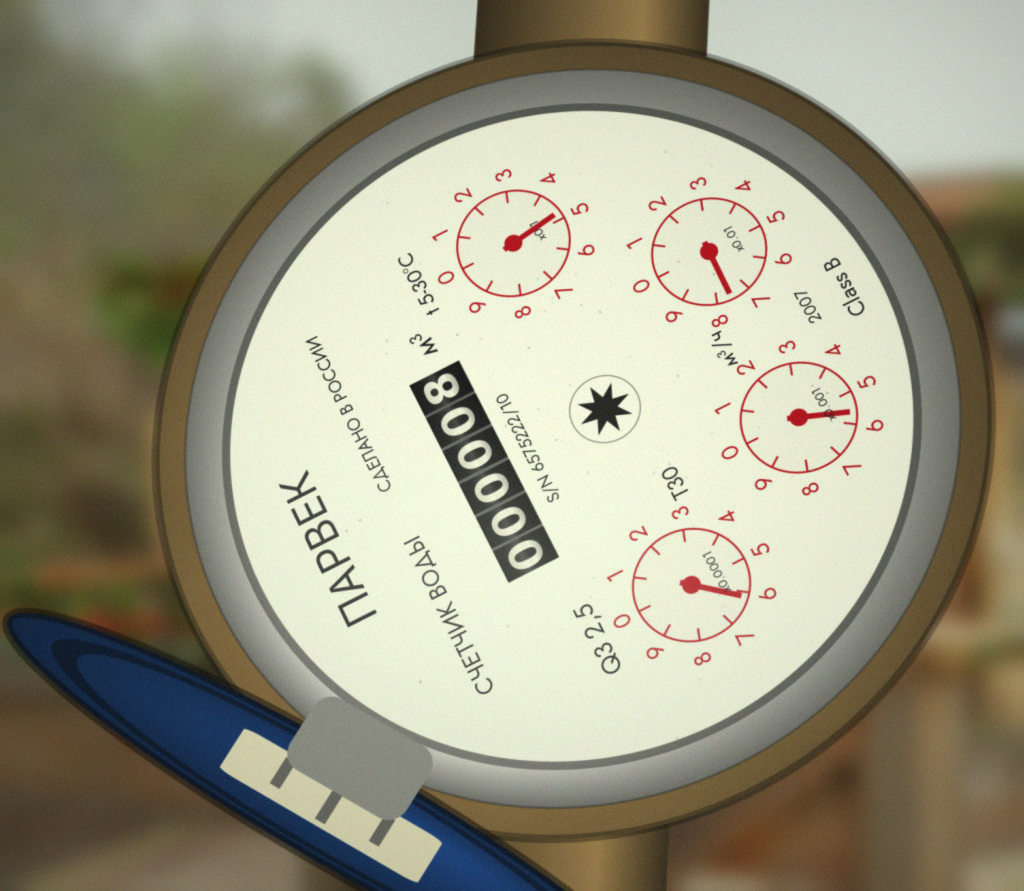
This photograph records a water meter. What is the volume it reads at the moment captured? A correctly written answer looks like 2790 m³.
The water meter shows 8.4756 m³
